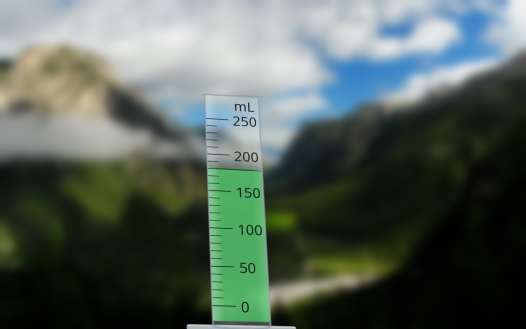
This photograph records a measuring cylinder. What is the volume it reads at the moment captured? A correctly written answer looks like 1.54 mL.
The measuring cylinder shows 180 mL
